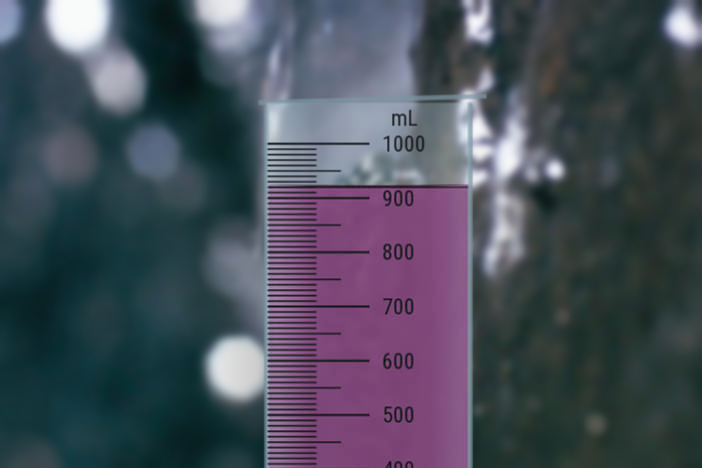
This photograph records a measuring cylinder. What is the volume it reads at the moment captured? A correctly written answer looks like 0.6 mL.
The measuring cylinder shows 920 mL
